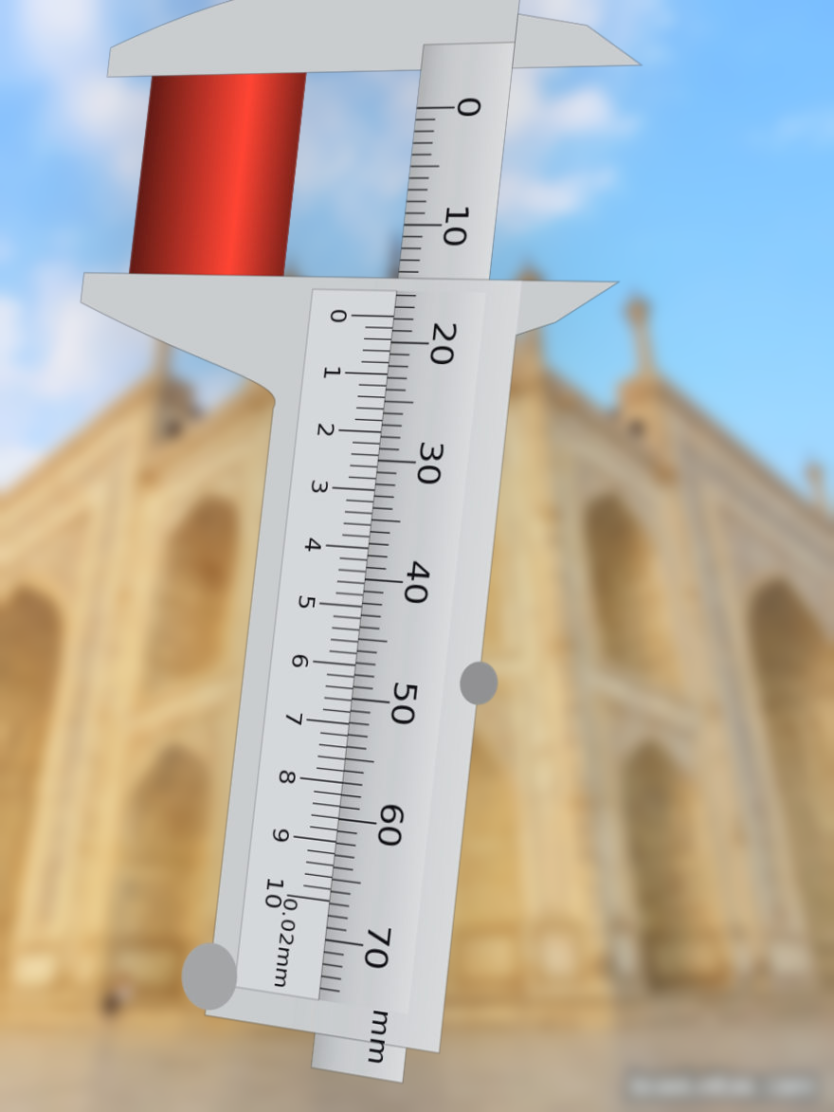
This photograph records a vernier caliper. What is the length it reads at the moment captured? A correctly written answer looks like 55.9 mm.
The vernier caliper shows 17.8 mm
